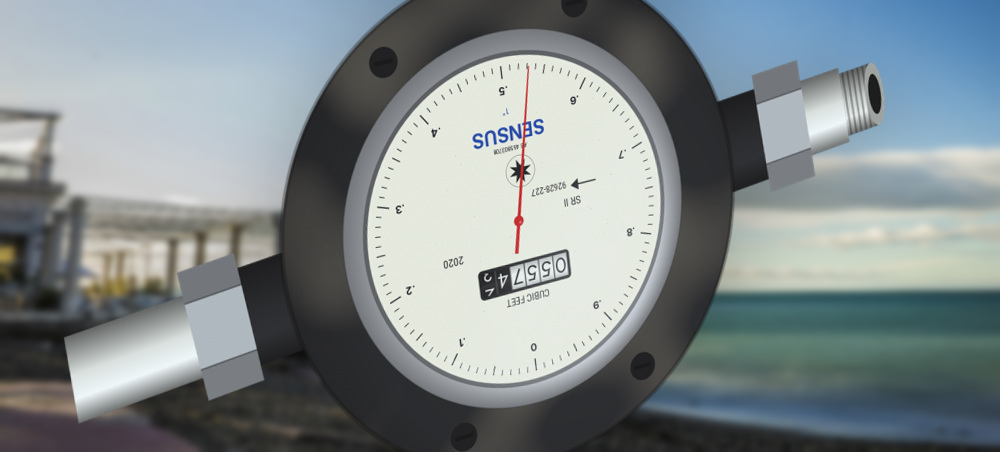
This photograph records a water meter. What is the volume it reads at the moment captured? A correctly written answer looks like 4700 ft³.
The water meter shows 55742.53 ft³
